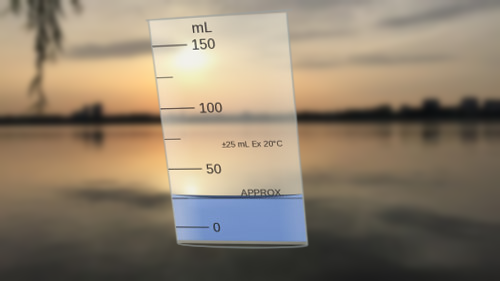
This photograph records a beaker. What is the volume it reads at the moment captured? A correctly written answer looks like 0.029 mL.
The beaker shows 25 mL
